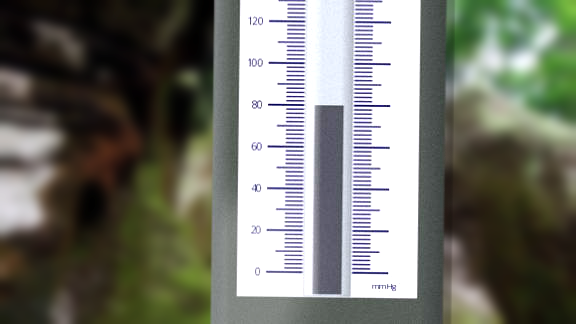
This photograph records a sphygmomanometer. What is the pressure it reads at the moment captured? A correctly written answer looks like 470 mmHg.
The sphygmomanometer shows 80 mmHg
